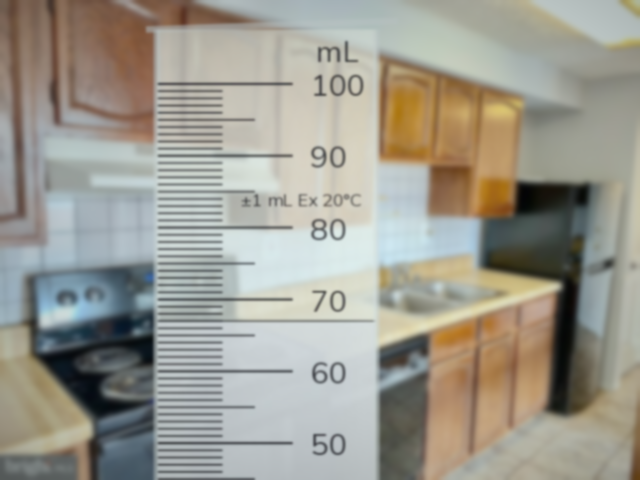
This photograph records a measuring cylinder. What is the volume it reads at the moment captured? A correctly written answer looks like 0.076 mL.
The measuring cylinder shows 67 mL
